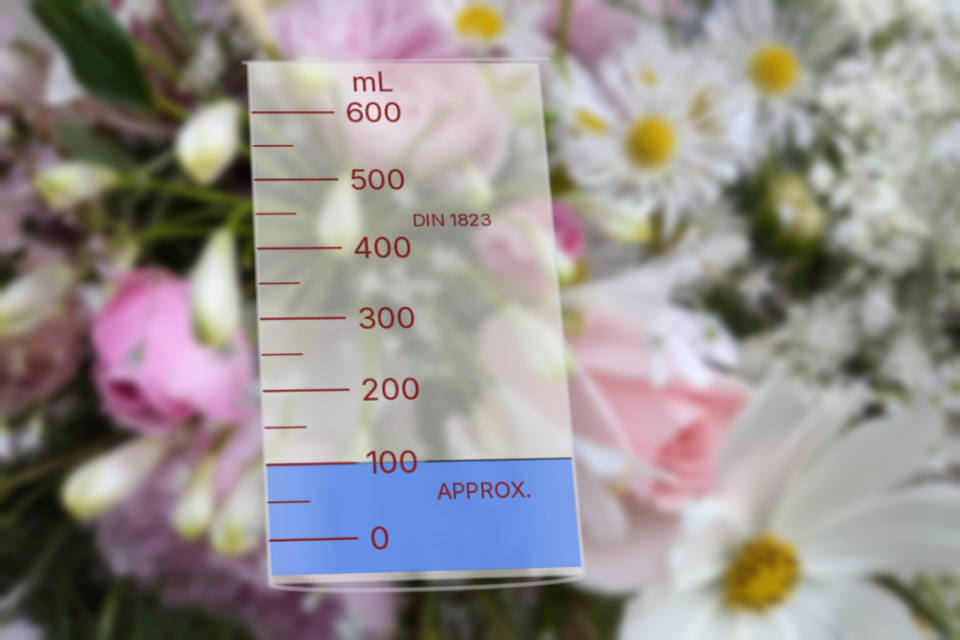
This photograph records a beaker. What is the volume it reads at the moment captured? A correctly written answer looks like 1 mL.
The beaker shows 100 mL
